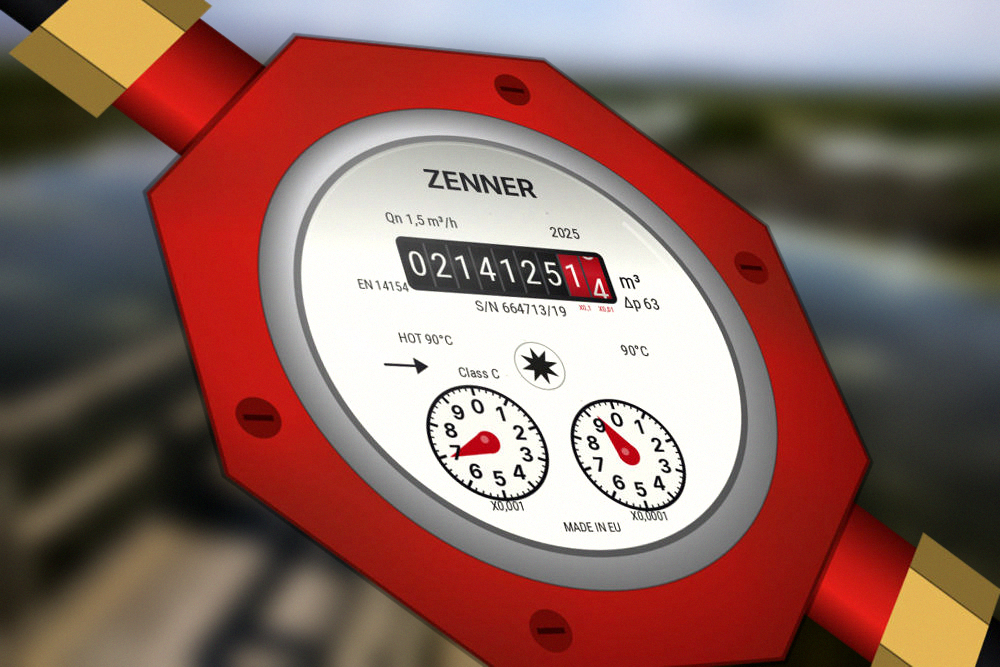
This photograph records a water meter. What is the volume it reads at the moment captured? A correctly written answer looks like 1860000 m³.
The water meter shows 214125.1369 m³
